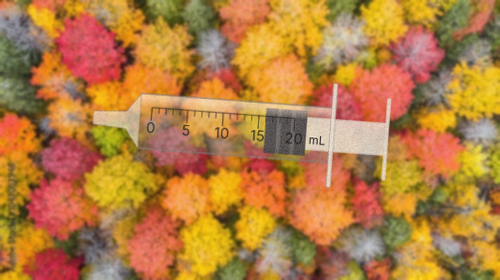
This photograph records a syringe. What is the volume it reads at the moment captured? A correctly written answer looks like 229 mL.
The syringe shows 16 mL
